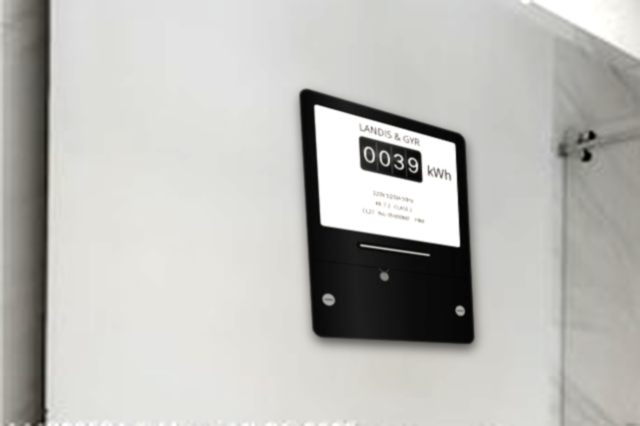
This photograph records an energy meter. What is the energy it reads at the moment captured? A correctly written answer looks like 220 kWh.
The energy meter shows 39 kWh
